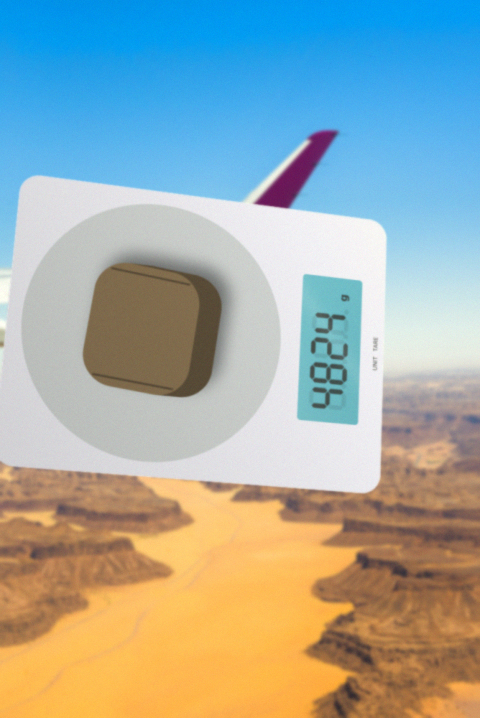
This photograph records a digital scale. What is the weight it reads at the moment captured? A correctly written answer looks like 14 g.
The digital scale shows 4824 g
